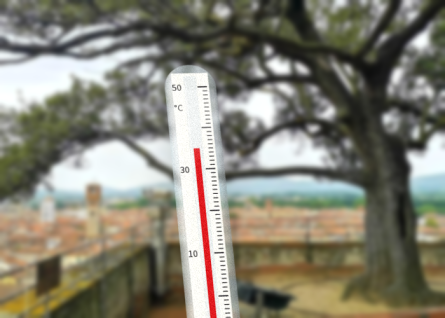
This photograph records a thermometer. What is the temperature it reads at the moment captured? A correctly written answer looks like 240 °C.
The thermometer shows 35 °C
